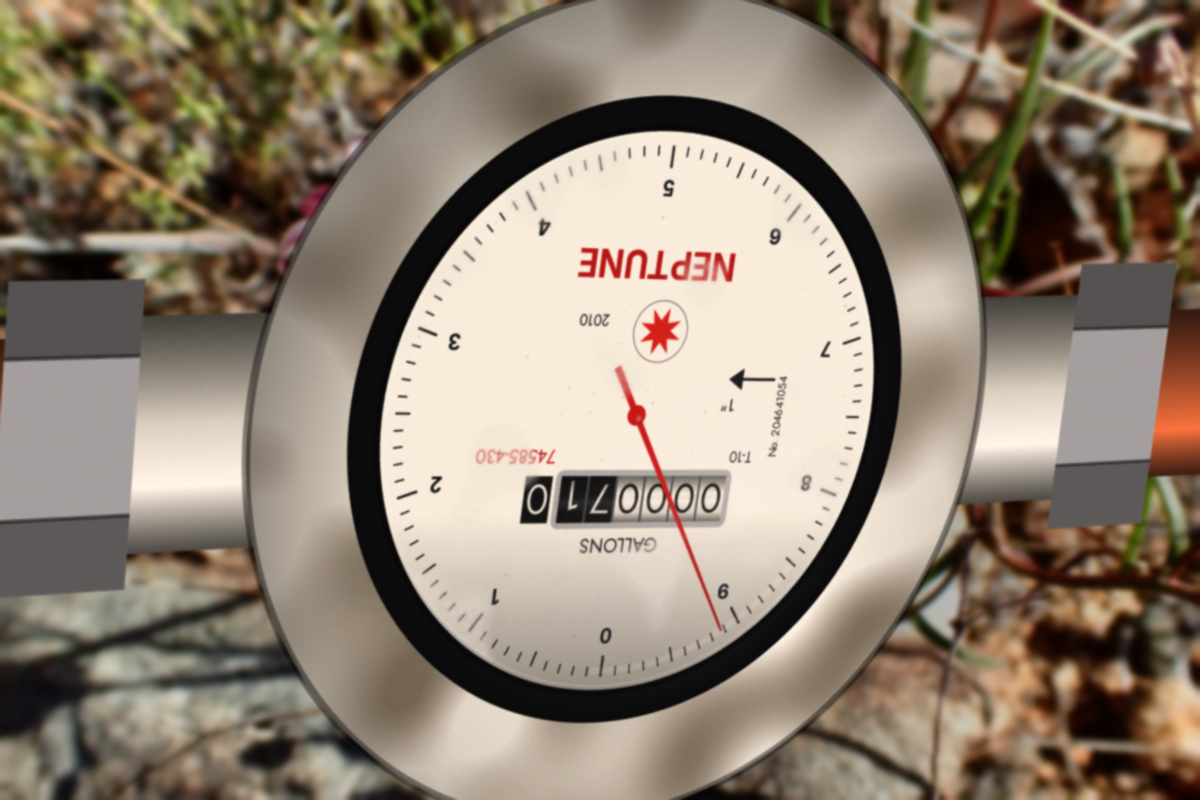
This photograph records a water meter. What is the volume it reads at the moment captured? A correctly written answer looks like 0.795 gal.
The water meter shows 709.1 gal
